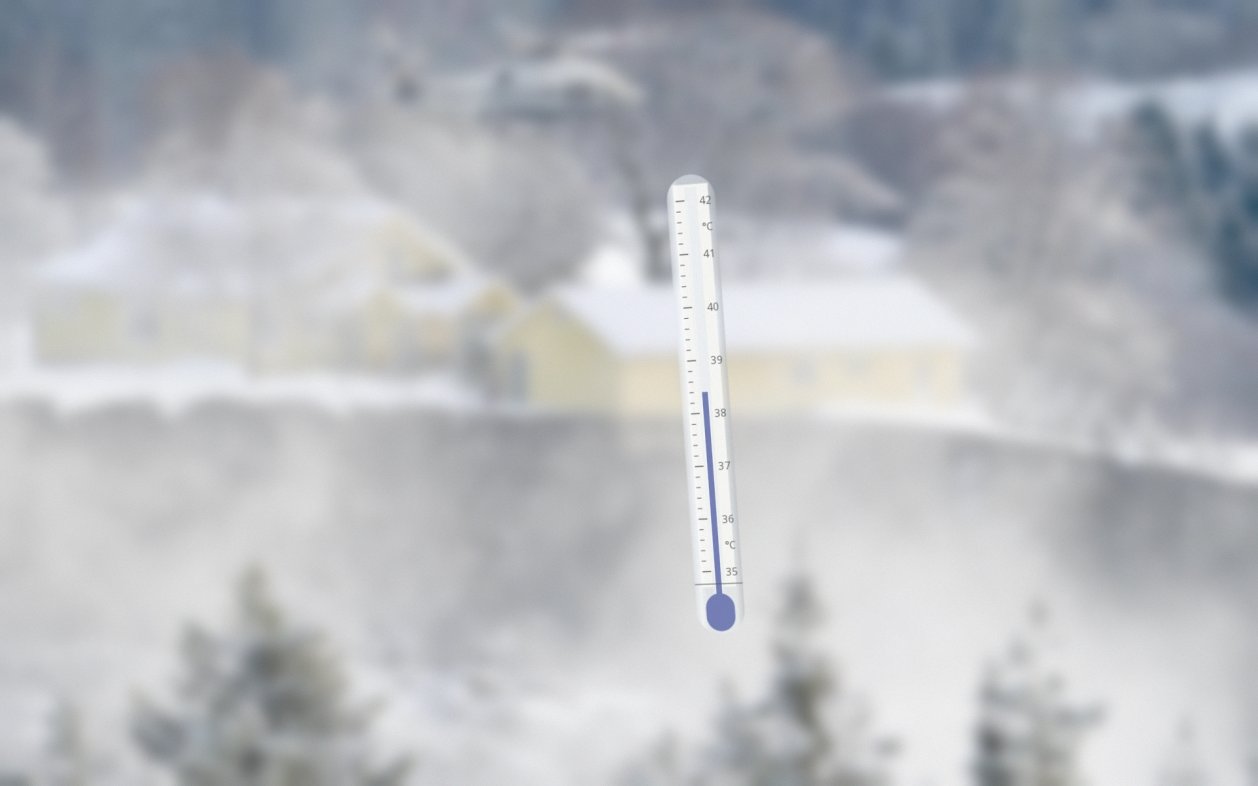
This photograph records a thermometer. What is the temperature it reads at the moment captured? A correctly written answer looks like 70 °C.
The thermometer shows 38.4 °C
